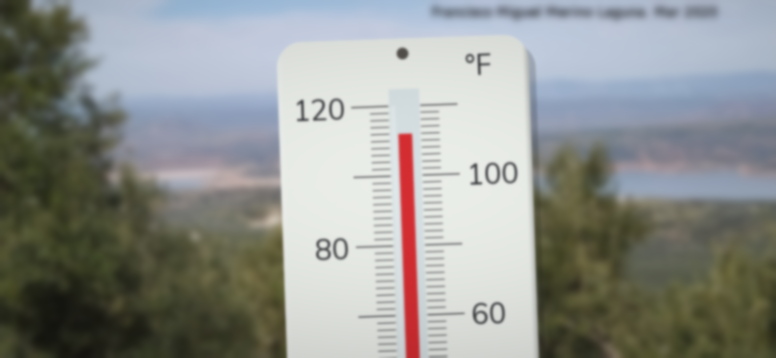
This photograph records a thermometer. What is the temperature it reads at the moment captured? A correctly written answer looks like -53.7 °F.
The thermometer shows 112 °F
